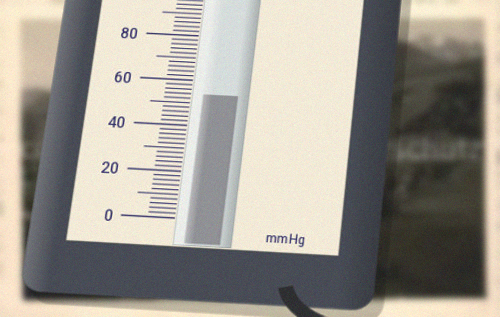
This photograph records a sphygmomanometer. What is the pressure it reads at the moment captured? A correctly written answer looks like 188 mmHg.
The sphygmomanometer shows 54 mmHg
